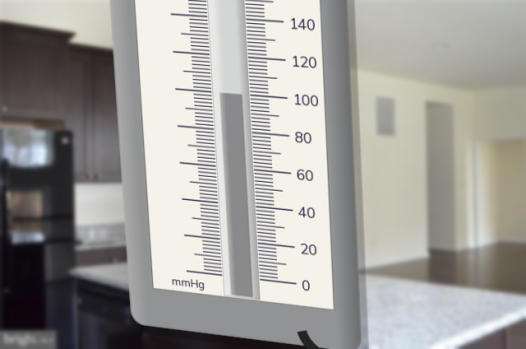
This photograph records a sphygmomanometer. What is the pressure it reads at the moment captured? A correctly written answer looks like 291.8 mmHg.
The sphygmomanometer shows 100 mmHg
